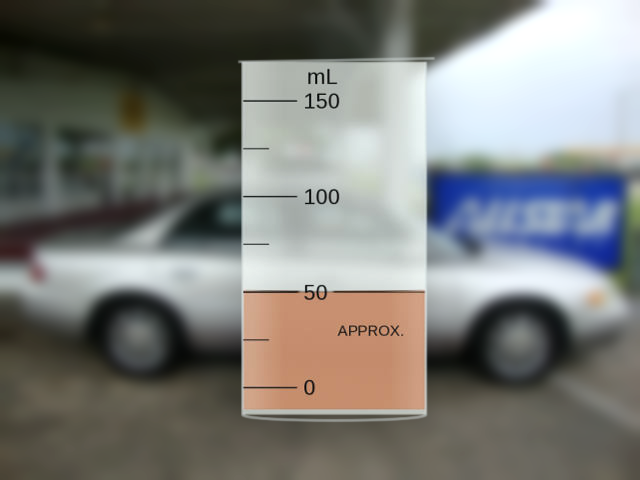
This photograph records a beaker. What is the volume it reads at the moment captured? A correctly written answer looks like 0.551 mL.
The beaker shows 50 mL
